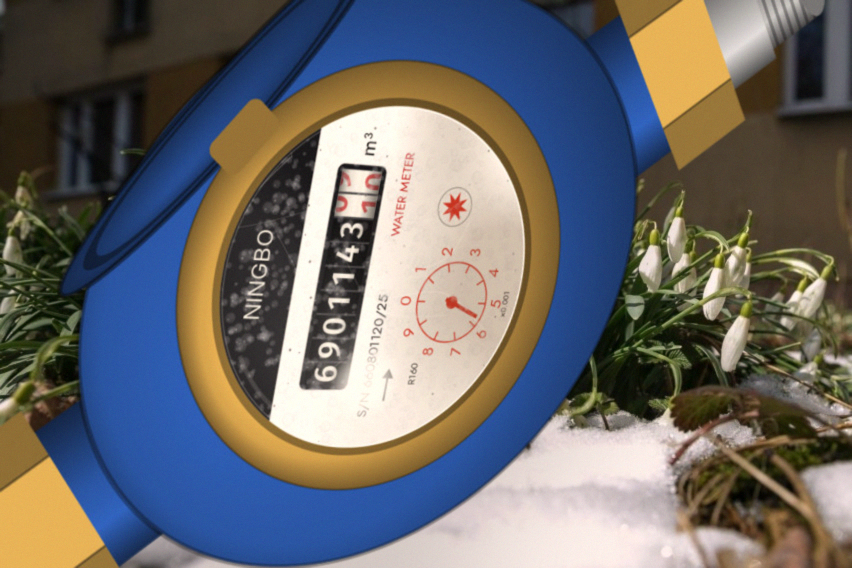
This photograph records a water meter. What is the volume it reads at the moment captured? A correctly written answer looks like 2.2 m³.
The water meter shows 6901143.095 m³
